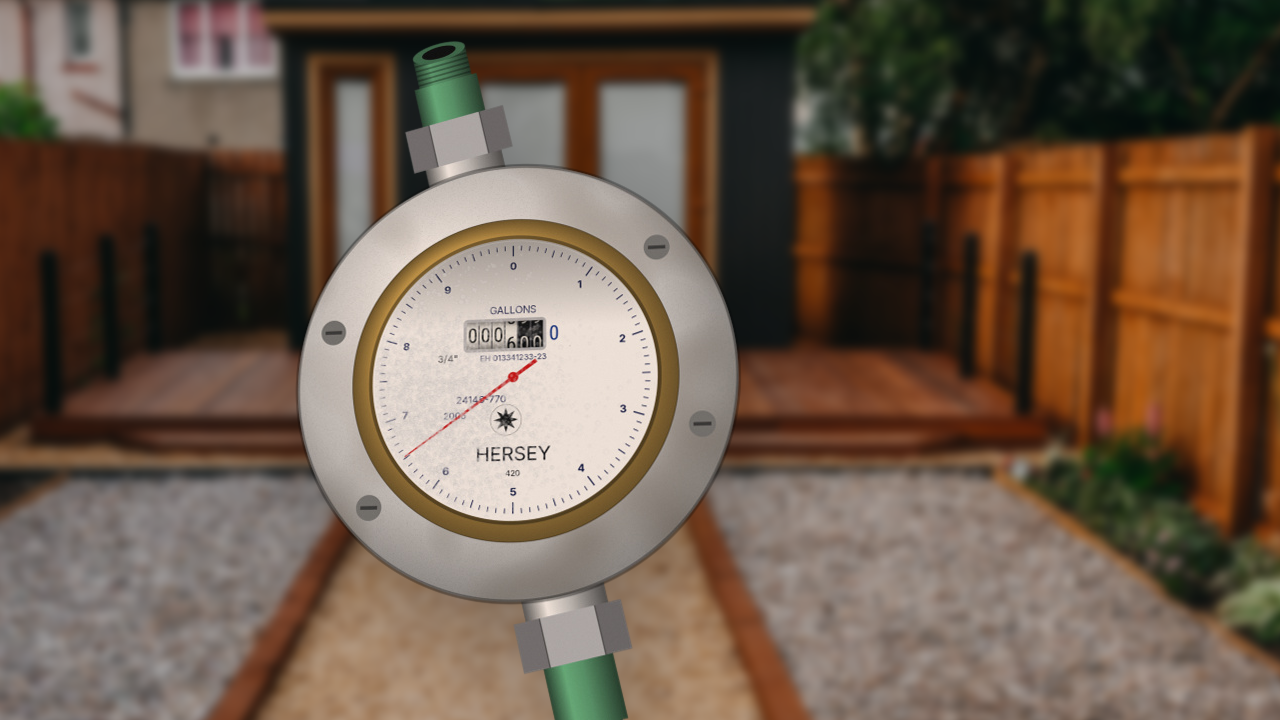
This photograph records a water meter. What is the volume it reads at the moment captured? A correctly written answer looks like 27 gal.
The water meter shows 5996.5 gal
